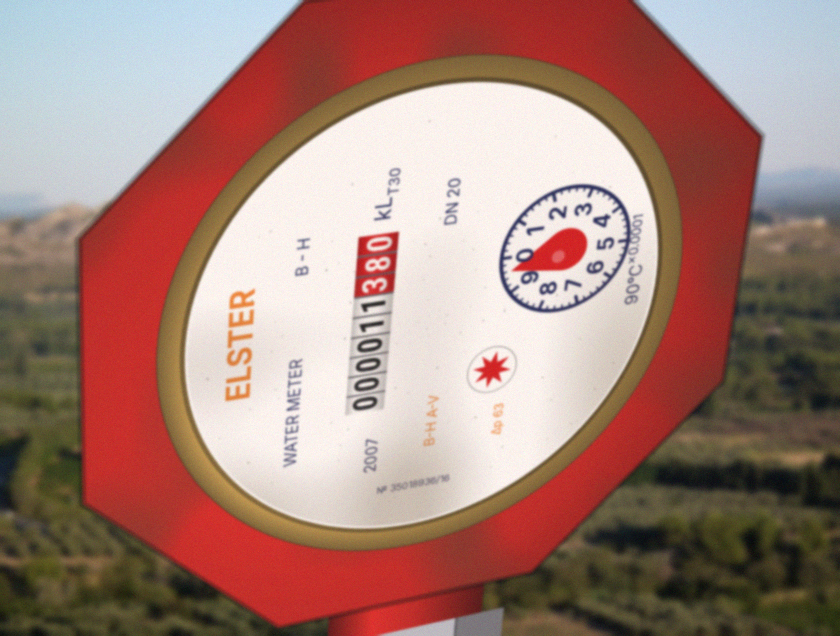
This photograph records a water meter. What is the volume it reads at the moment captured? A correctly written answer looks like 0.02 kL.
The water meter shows 11.3799 kL
